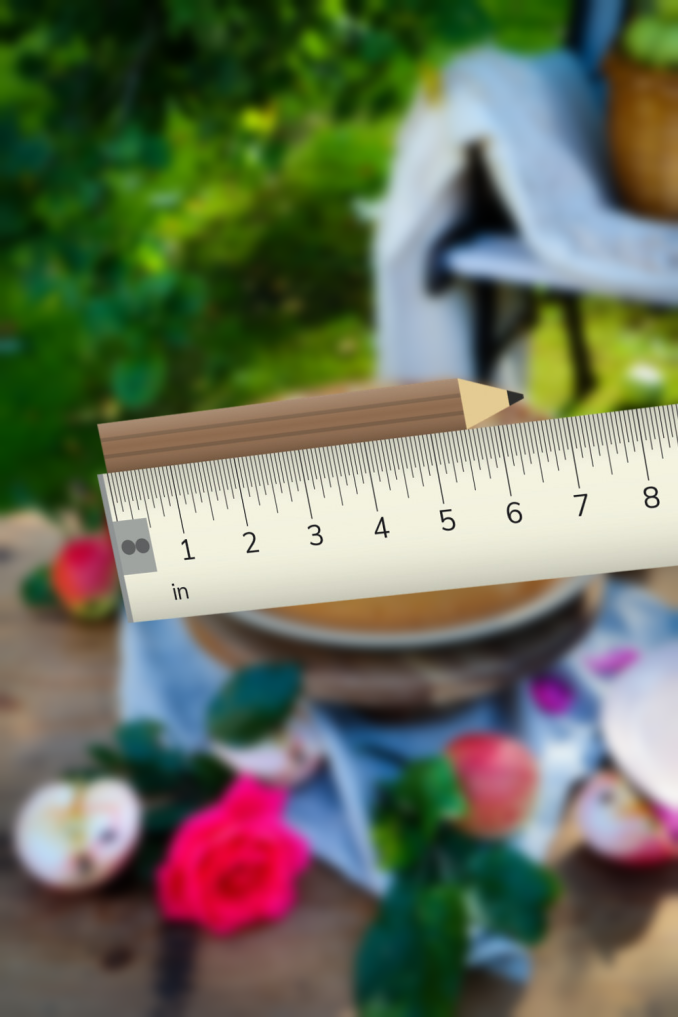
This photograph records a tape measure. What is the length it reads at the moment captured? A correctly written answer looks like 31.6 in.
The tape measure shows 6.4375 in
